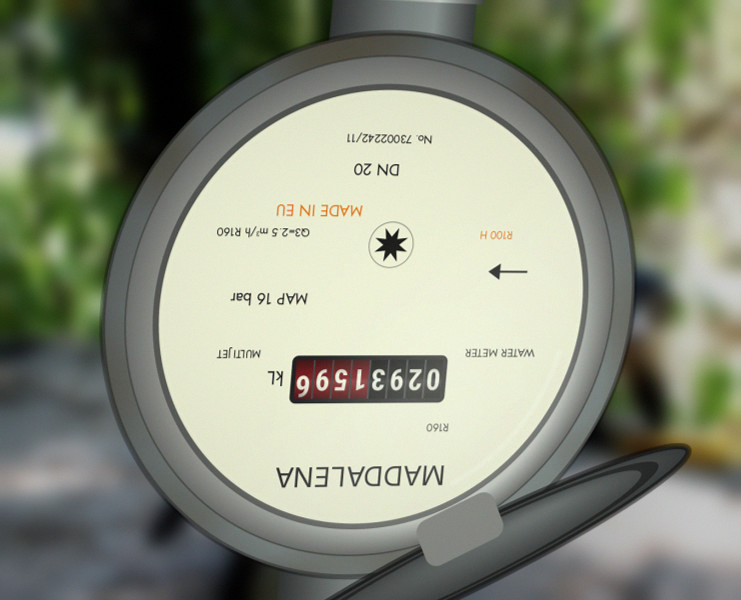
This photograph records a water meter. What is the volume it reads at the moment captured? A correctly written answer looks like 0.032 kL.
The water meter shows 293.1596 kL
